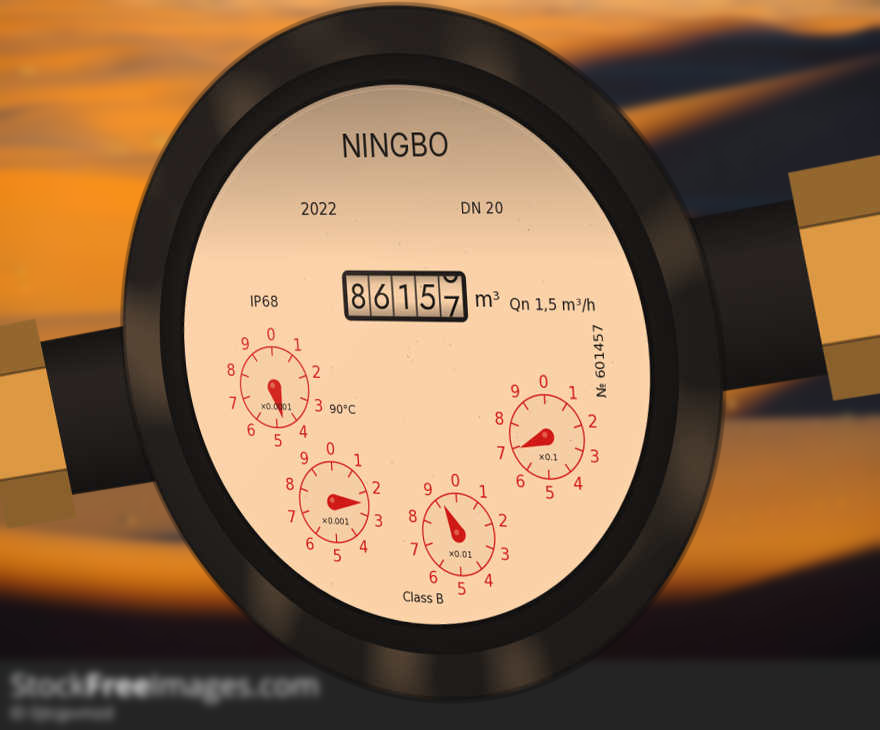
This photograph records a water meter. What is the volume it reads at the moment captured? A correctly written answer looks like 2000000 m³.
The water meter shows 86156.6924 m³
